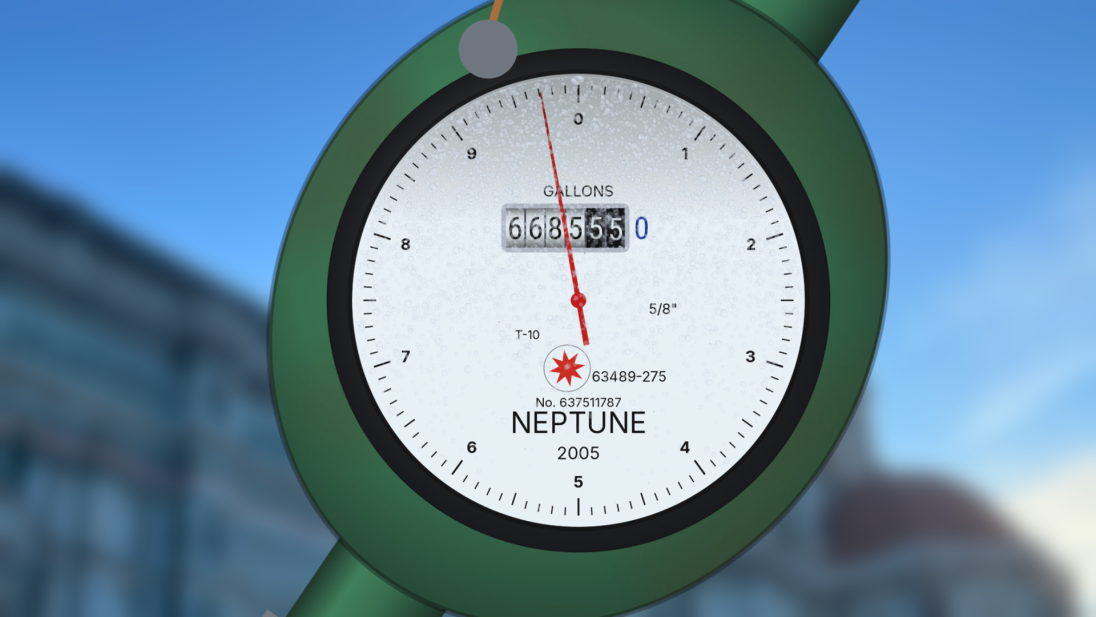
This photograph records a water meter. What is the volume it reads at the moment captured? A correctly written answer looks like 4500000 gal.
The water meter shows 6685549.7 gal
